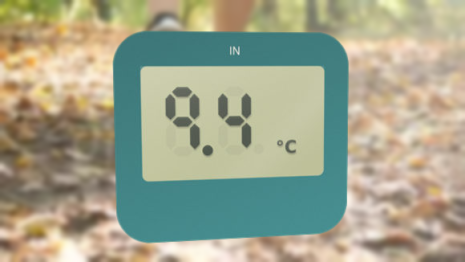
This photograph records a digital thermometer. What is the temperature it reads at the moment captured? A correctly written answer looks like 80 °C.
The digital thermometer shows 9.4 °C
